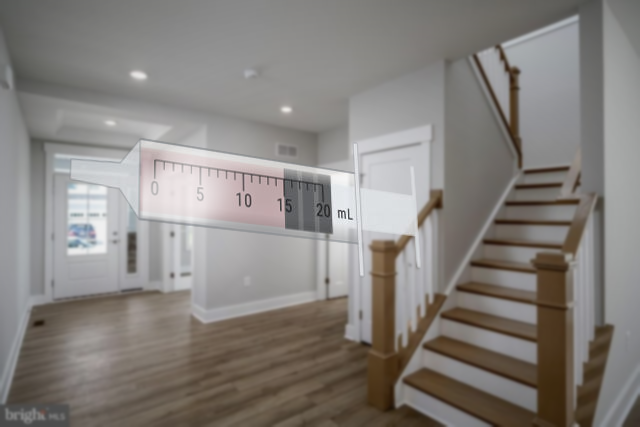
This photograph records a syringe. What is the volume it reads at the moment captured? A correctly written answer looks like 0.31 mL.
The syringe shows 15 mL
